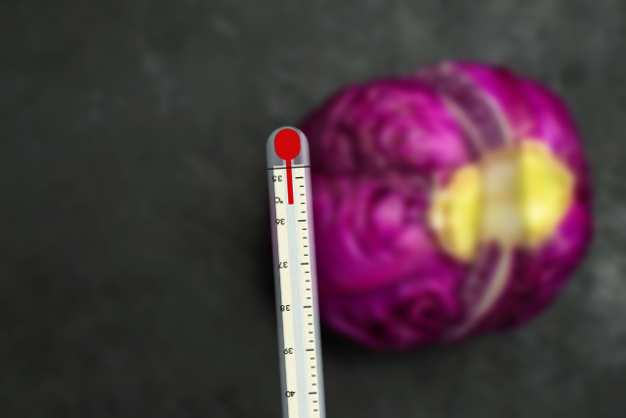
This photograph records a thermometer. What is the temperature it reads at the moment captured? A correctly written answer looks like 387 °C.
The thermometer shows 35.6 °C
